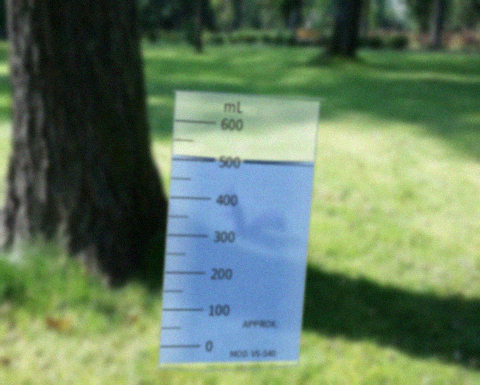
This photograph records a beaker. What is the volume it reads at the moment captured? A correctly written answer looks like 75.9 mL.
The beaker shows 500 mL
